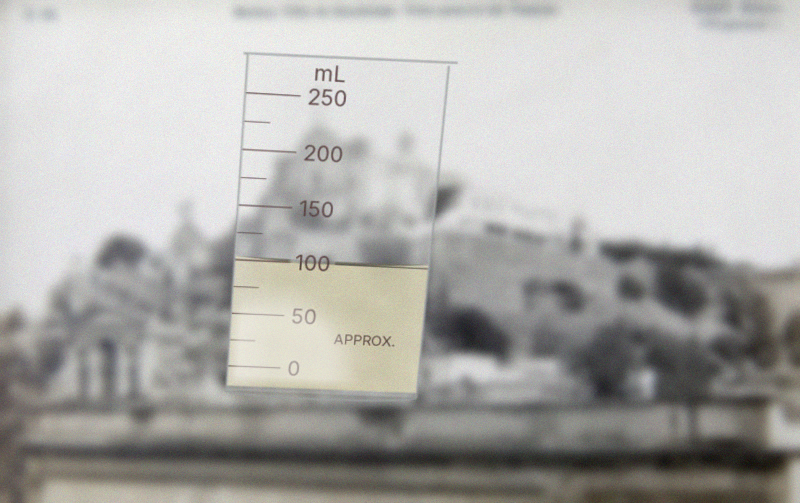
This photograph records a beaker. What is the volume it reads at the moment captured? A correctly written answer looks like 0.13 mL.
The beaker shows 100 mL
